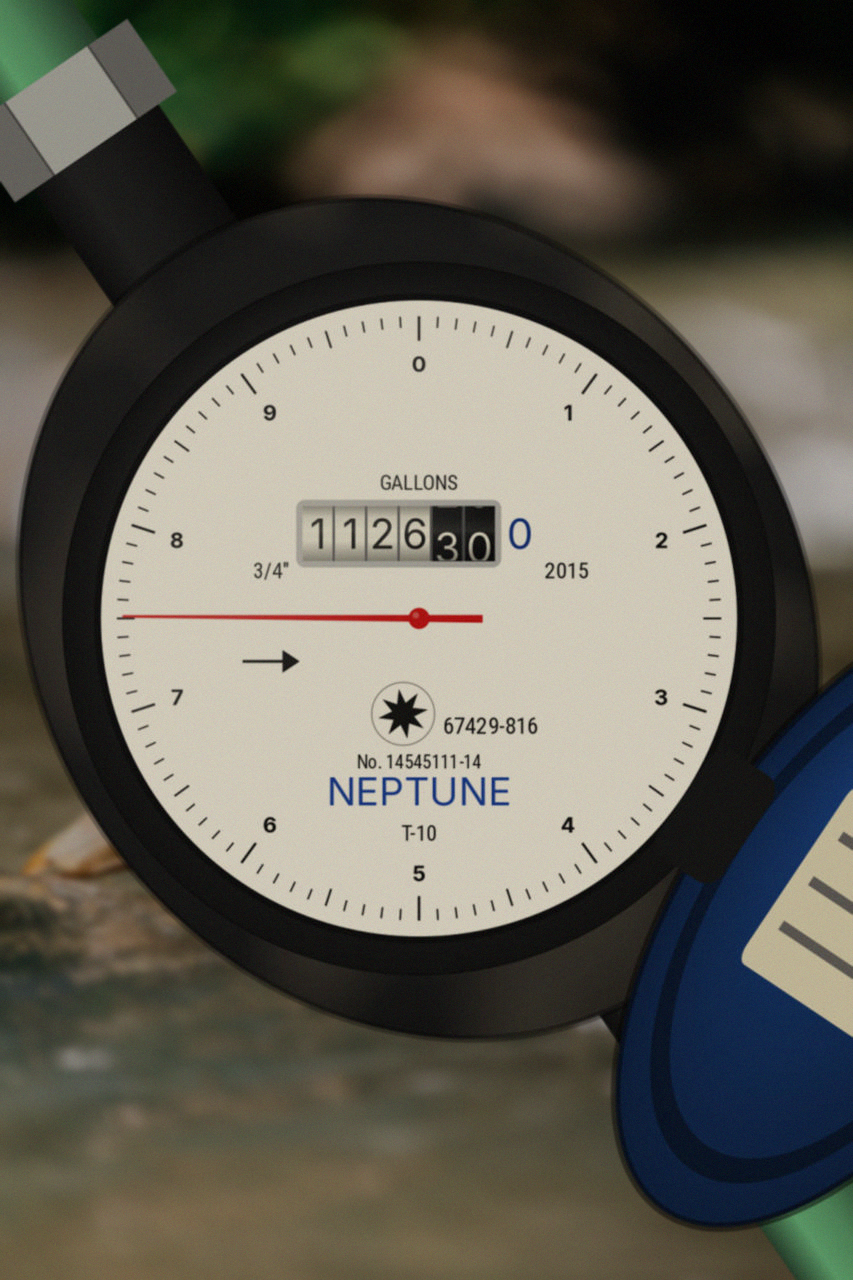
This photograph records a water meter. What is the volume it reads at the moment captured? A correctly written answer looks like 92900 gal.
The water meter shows 1126297.5 gal
